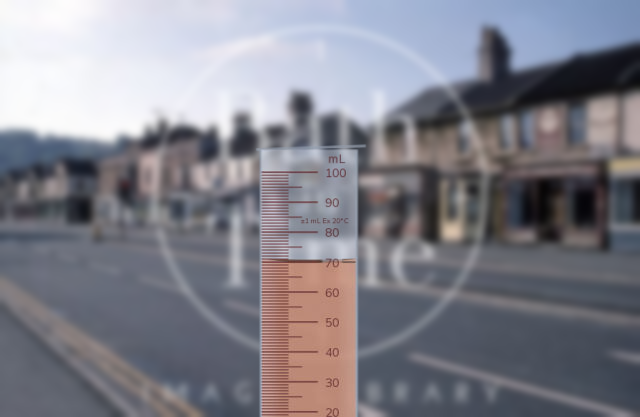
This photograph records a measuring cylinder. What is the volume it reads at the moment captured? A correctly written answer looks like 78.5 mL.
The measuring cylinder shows 70 mL
